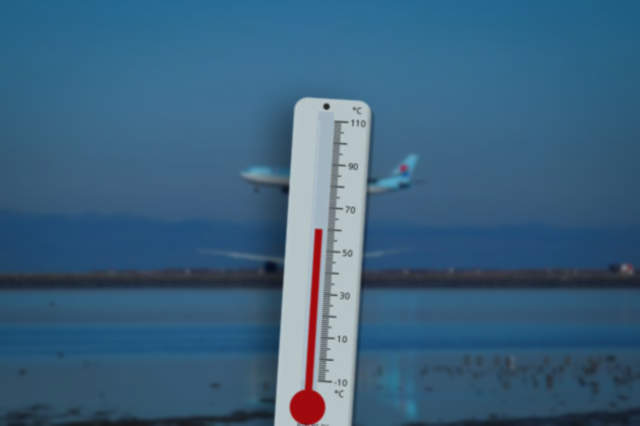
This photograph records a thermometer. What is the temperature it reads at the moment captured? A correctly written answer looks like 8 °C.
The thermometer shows 60 °C
